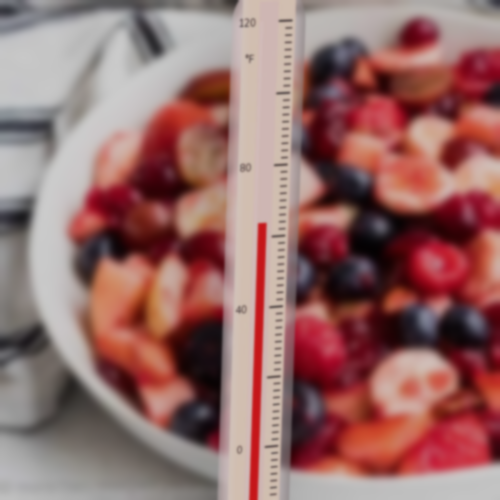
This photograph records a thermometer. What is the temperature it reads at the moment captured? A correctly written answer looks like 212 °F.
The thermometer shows 64 °F
